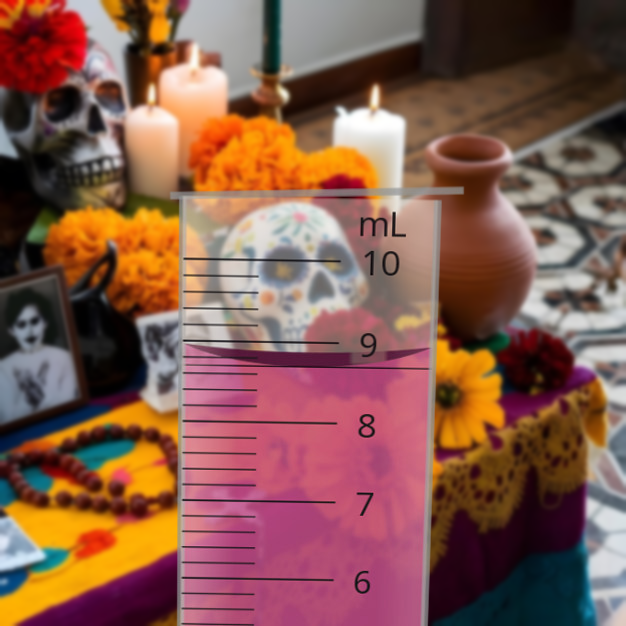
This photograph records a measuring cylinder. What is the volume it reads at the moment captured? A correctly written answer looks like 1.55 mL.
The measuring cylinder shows 8.7 mL
